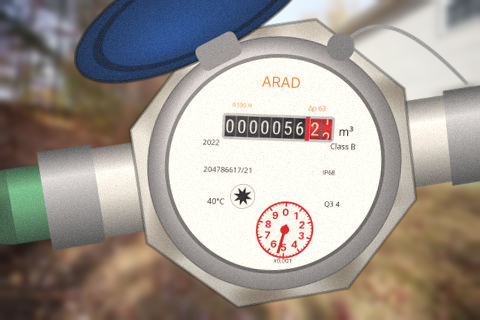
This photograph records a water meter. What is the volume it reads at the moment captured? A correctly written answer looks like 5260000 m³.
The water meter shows 56.215 m³
